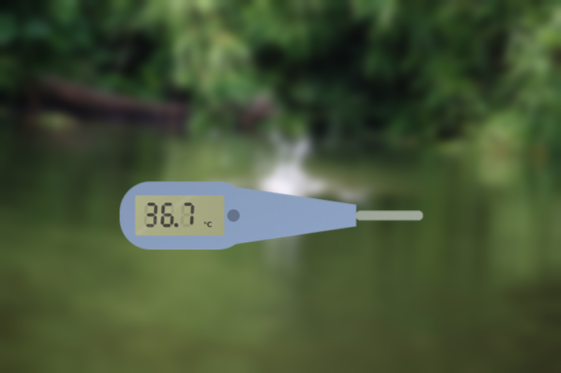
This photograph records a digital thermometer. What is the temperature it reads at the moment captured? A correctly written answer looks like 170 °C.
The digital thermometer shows 36.7 °C
